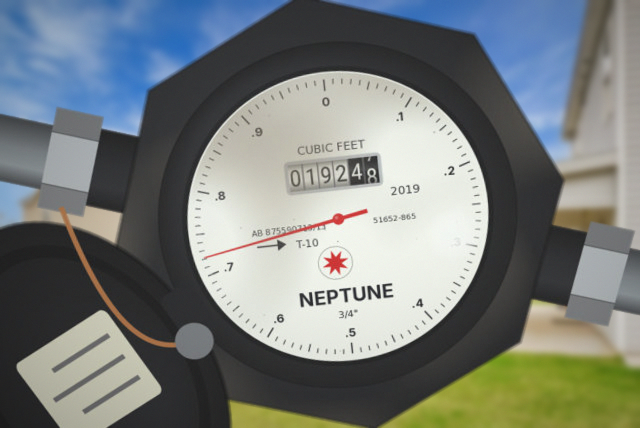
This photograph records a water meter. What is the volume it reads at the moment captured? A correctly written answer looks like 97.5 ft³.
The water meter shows 19247.72 ft³
